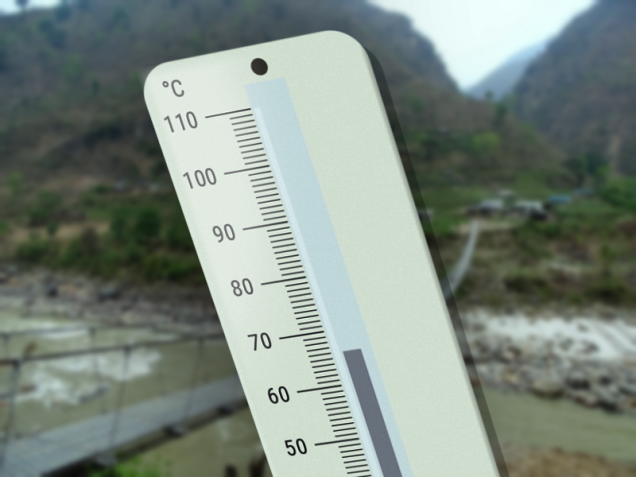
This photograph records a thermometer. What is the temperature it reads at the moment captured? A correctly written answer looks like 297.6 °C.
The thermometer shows 66 °C
